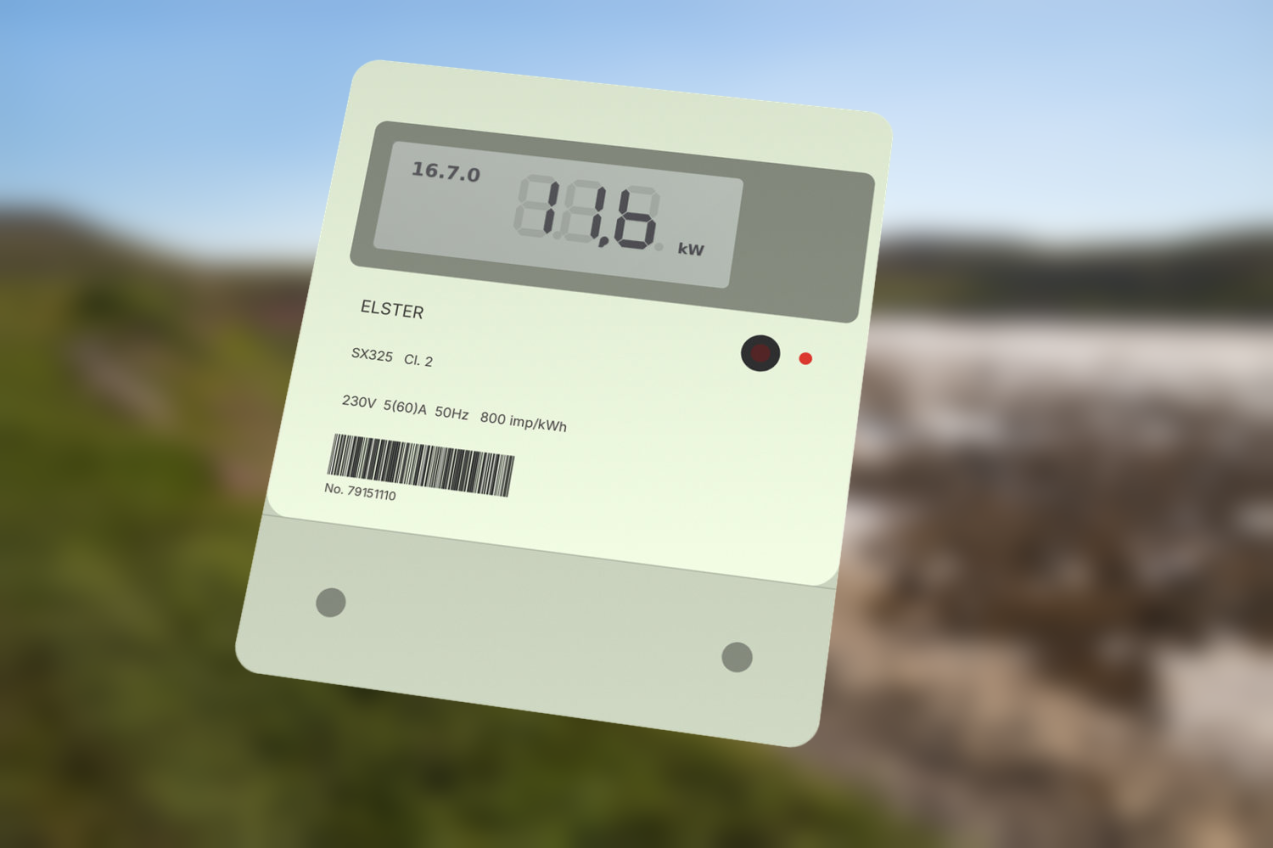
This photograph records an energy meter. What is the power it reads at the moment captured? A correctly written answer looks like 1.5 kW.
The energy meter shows 11.6 kW
